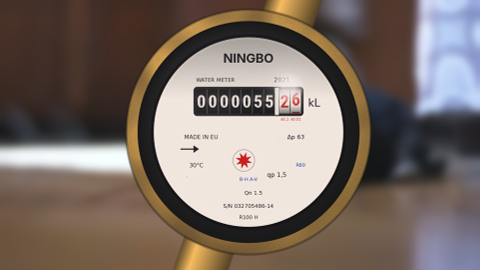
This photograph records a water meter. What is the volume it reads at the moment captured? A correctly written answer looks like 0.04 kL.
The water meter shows 55.26 kL
